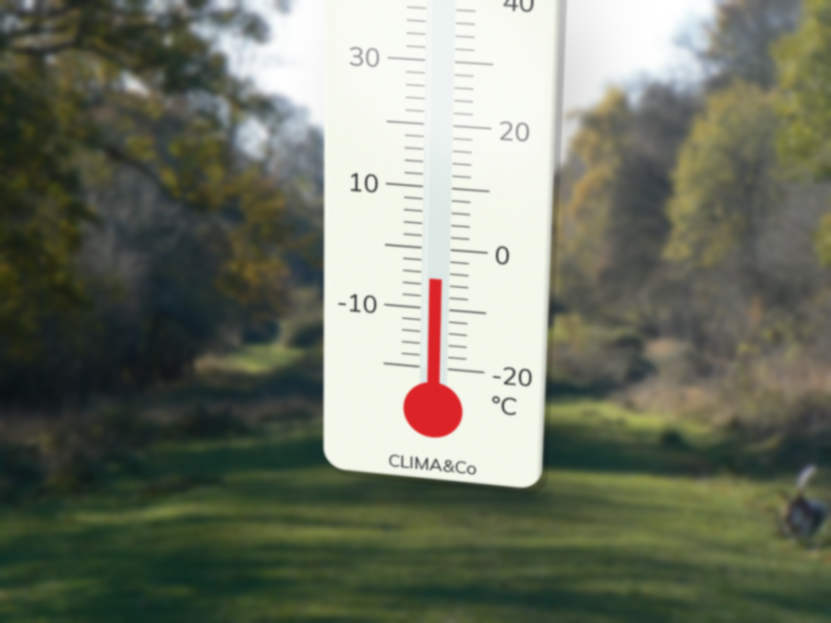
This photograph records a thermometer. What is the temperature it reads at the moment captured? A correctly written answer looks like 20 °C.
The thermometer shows -5 °C
